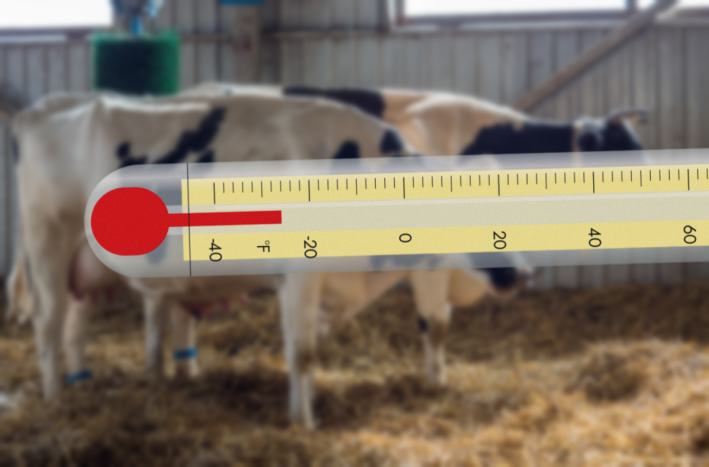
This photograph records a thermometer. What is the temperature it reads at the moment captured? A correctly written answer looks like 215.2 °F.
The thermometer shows -26 °F
